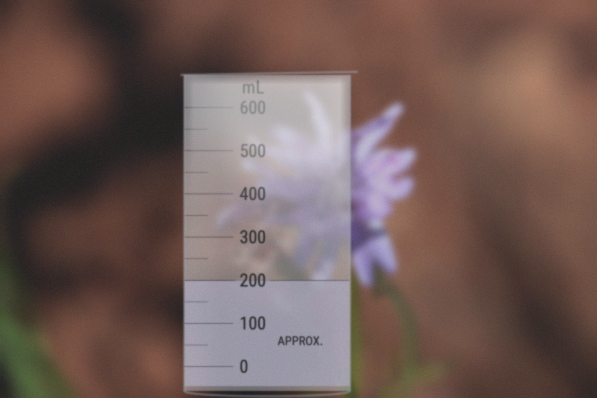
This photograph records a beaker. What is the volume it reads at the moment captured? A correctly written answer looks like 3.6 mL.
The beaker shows 200 mL
